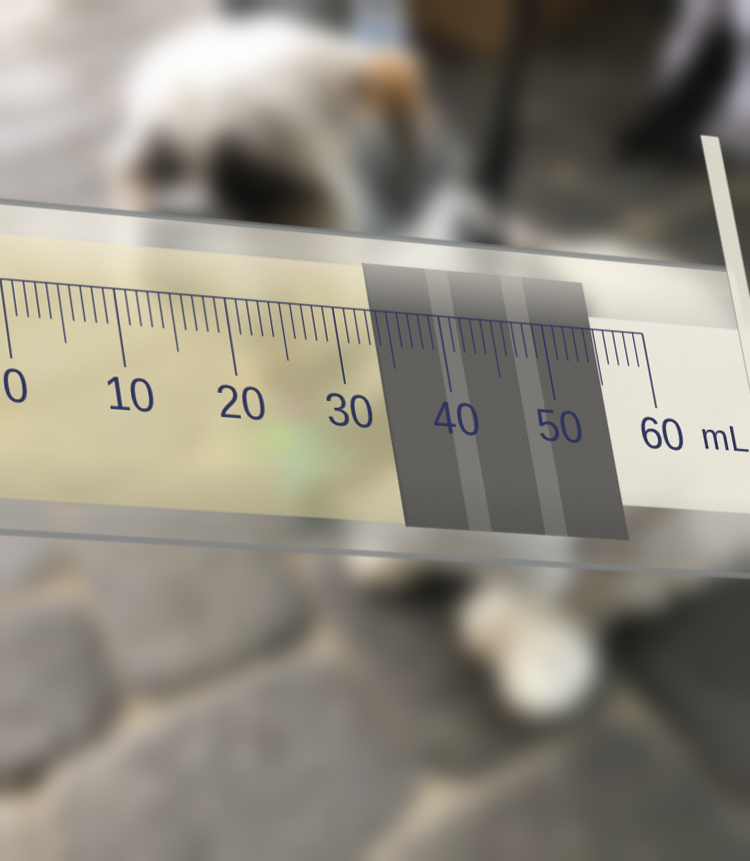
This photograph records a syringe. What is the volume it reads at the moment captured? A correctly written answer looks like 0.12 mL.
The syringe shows 33.5 mL
